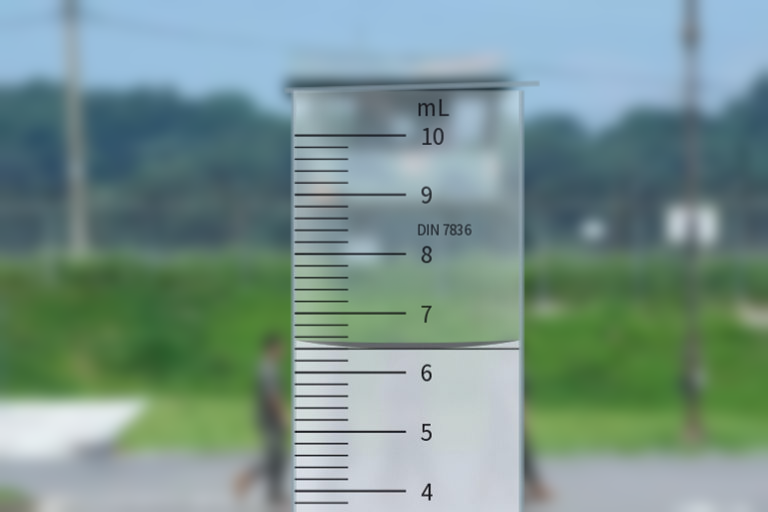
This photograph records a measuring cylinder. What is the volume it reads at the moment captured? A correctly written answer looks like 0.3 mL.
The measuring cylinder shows 6.4 mL
